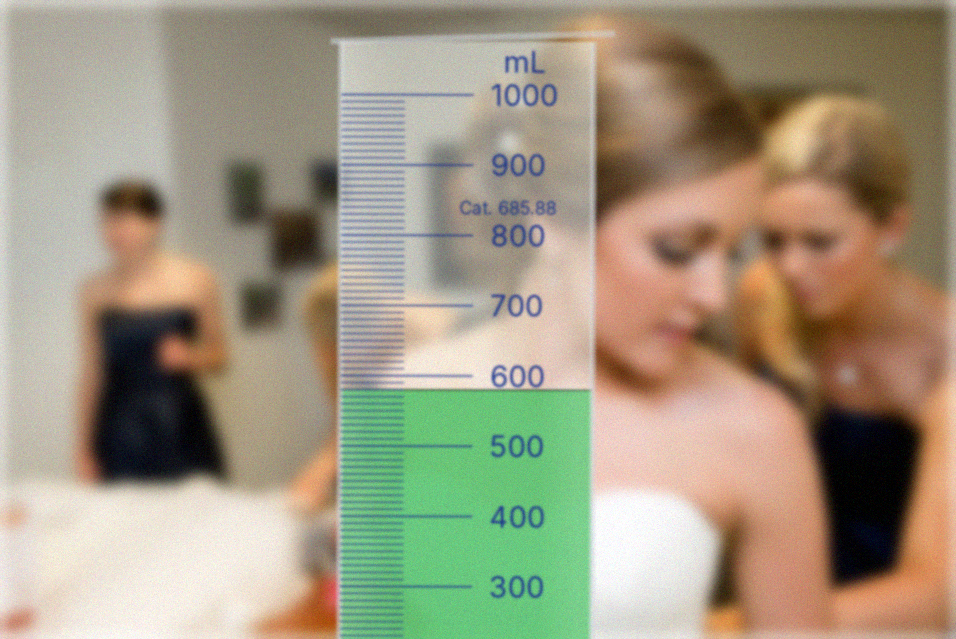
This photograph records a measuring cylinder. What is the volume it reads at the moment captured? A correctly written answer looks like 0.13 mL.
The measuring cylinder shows 580 mL
